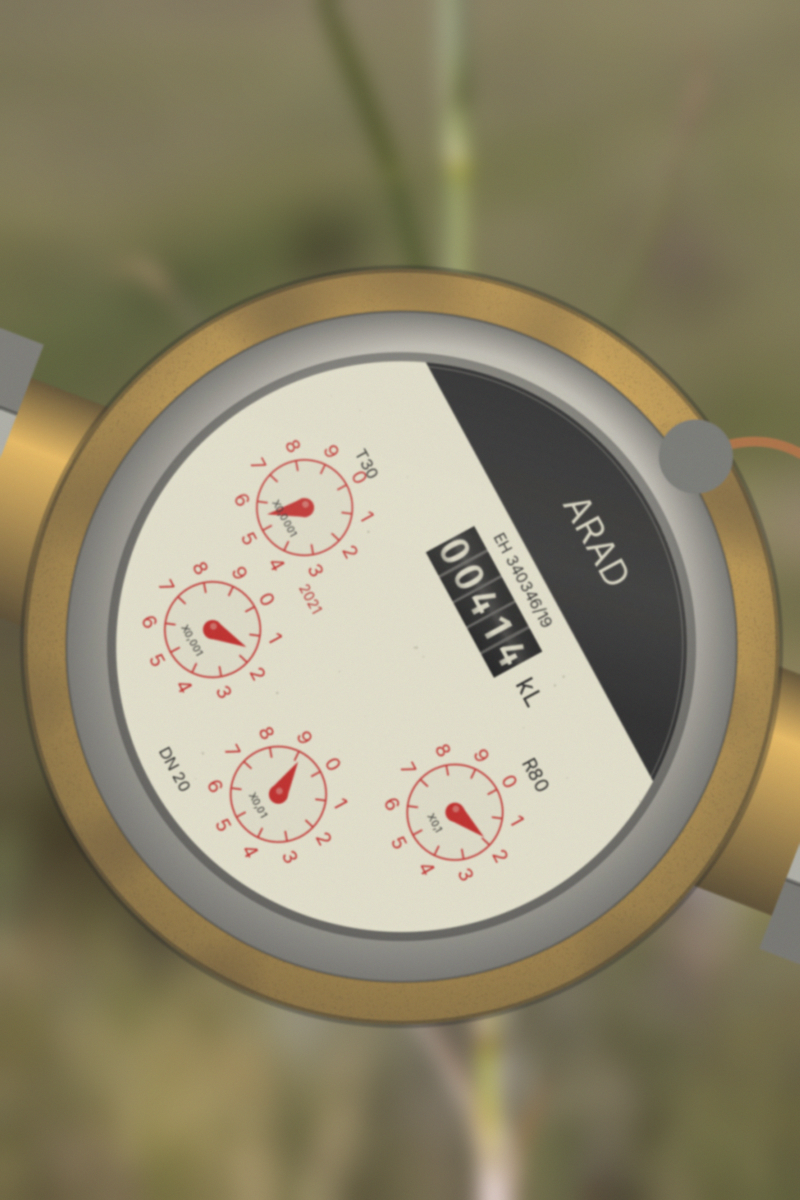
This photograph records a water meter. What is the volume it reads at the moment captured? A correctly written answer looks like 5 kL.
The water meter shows 414.1915 kL
